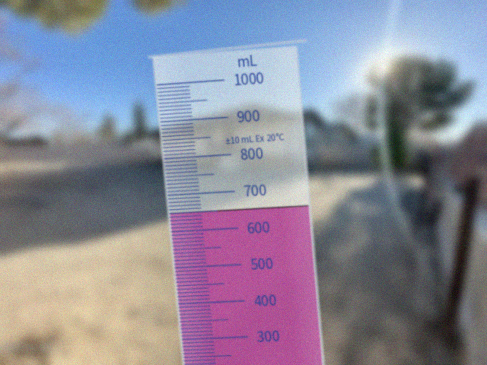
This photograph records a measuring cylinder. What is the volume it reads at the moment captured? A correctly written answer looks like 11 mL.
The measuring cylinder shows 650 mL
